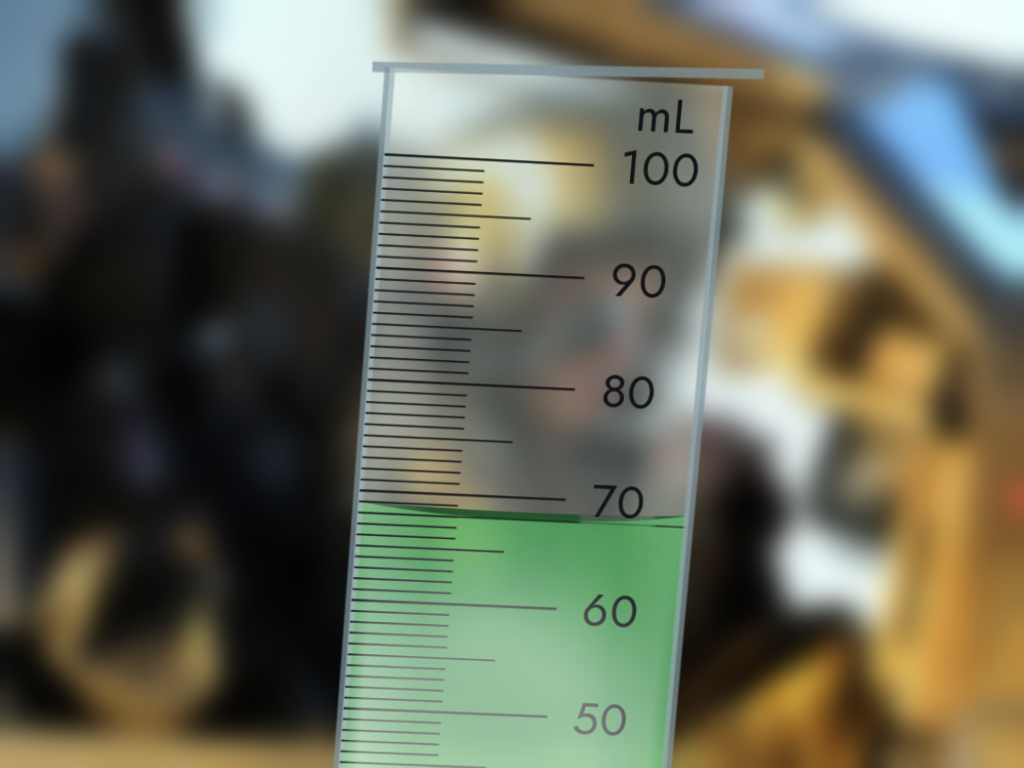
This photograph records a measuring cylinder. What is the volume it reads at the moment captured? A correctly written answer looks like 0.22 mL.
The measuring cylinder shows 68 mL
